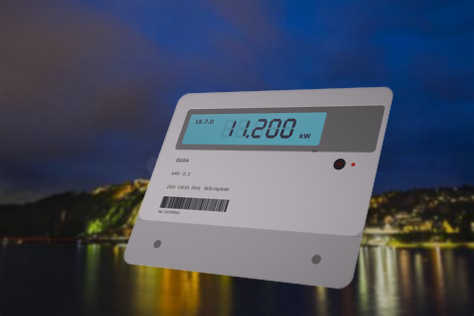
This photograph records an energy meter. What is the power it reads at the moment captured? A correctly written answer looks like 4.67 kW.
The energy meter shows 11.200 kW
